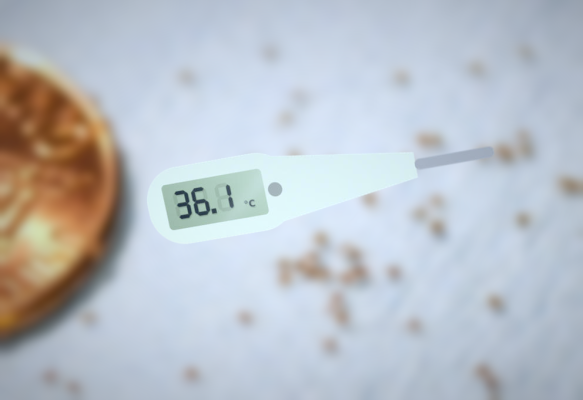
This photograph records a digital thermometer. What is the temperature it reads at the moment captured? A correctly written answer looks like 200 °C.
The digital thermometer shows 36.1 °C
